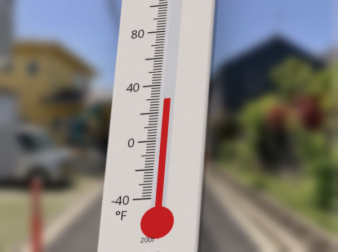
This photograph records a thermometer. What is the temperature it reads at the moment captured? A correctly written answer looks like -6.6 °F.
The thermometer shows 30 °F
